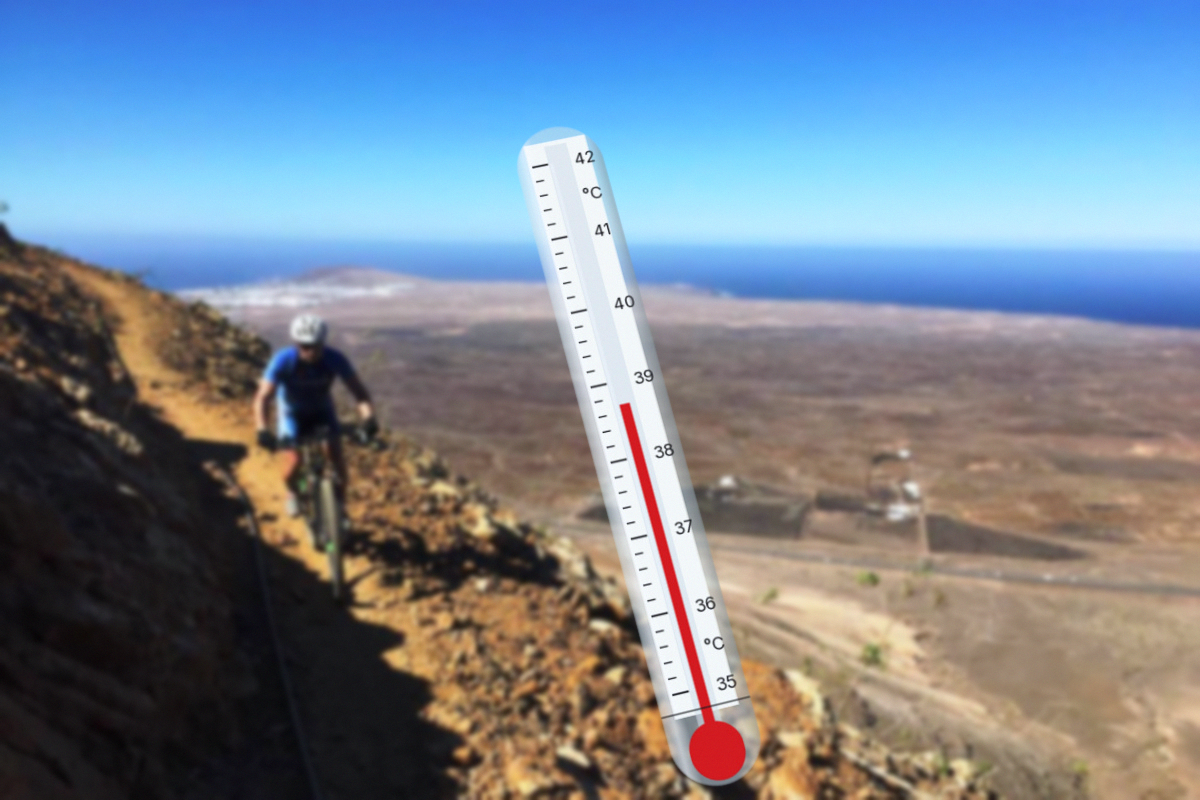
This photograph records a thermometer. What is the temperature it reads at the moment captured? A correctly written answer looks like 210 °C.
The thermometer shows 38.7 °C
